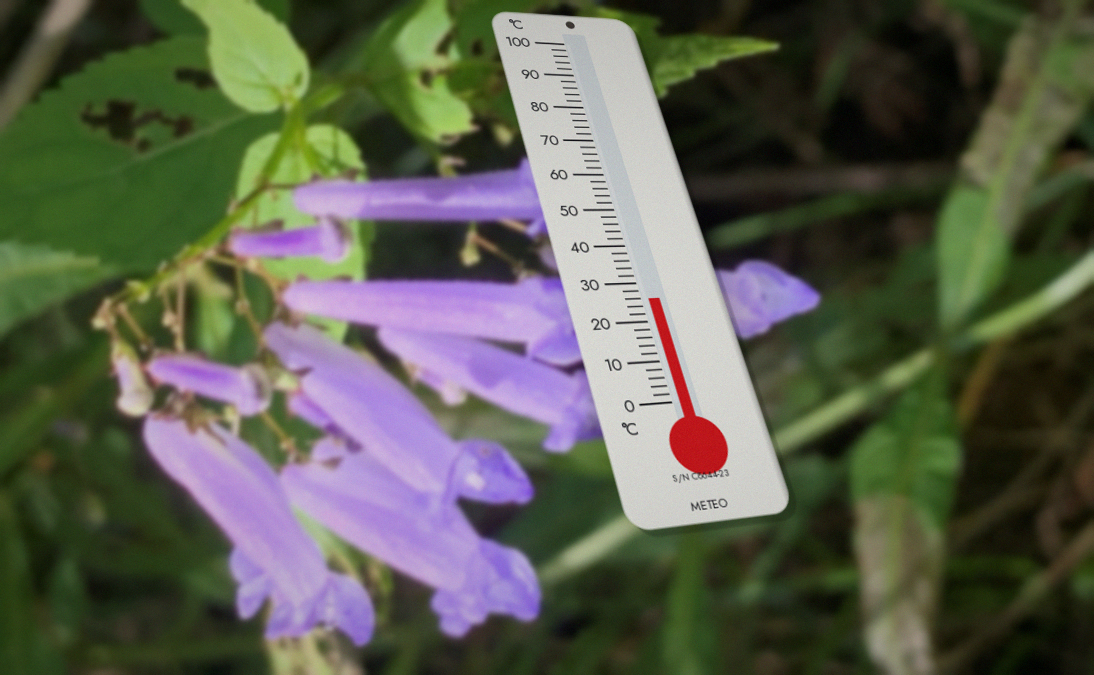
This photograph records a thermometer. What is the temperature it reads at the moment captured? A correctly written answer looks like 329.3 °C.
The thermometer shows 26 °C
